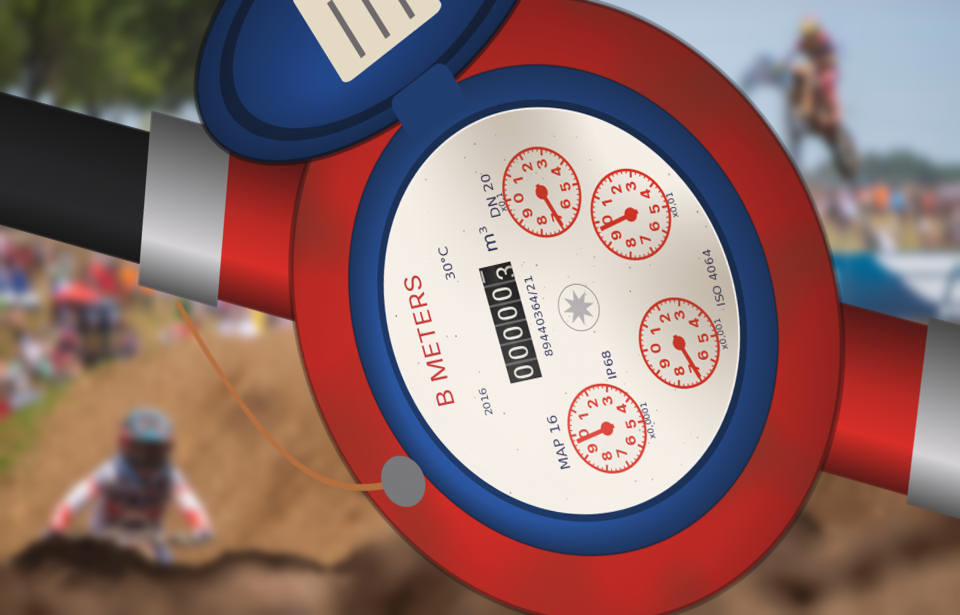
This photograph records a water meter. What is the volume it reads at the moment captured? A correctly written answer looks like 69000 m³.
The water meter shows 2.6969 m³
